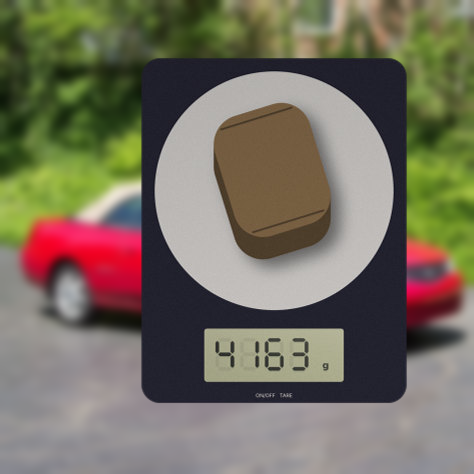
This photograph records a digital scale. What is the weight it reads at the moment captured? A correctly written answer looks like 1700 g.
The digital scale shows 4163 g
